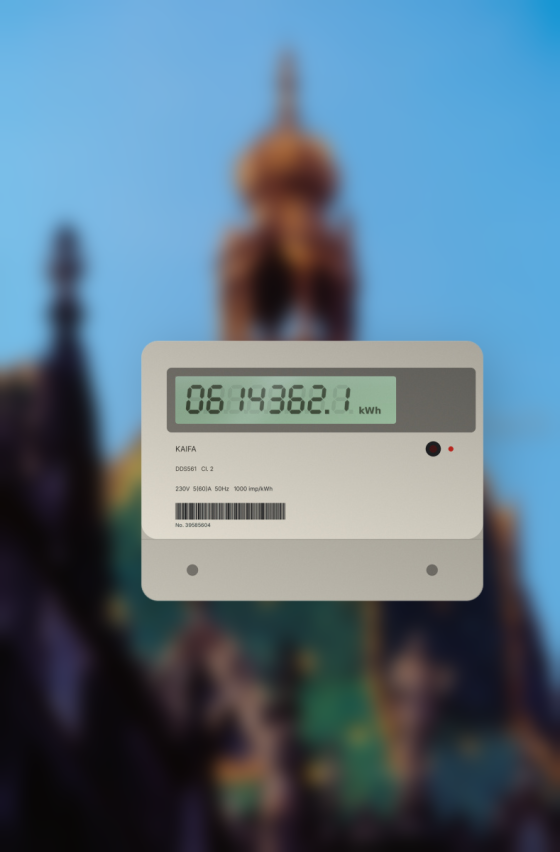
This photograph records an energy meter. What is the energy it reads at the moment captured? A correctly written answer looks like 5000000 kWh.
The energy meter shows 614362.1 kWh
